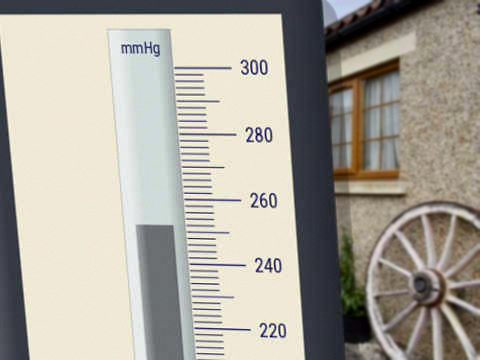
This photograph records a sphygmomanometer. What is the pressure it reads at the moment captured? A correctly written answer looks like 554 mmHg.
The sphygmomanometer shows 252 mmHg
